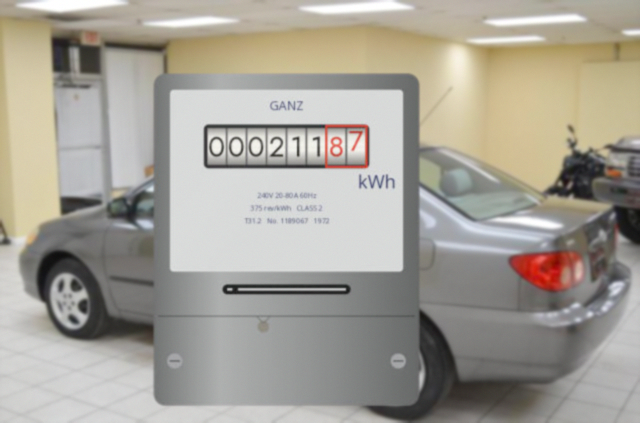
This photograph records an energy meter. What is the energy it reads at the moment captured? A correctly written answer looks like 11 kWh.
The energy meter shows 211.87 kWh
